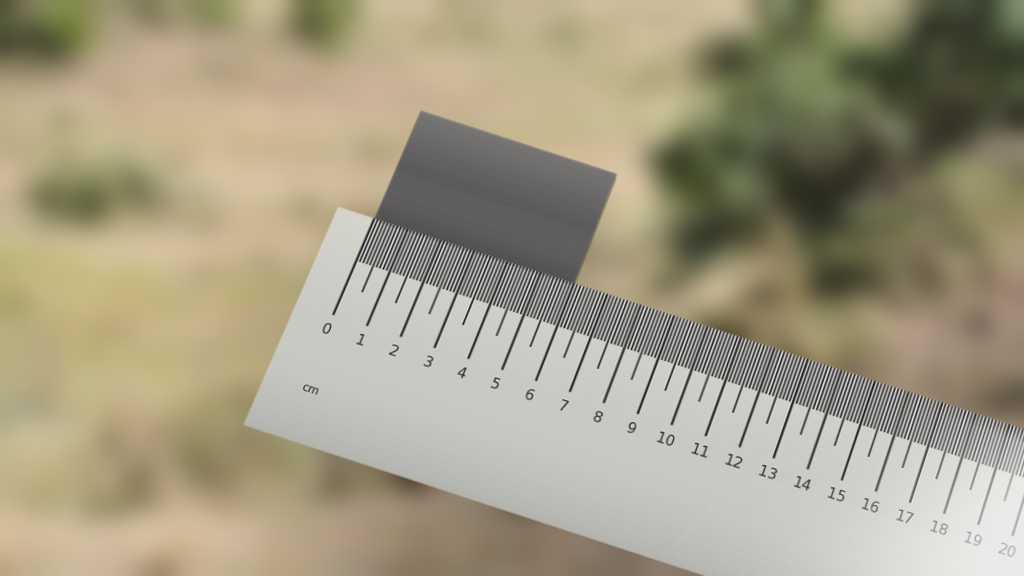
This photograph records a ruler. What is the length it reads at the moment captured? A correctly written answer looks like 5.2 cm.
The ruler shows 6 cm
